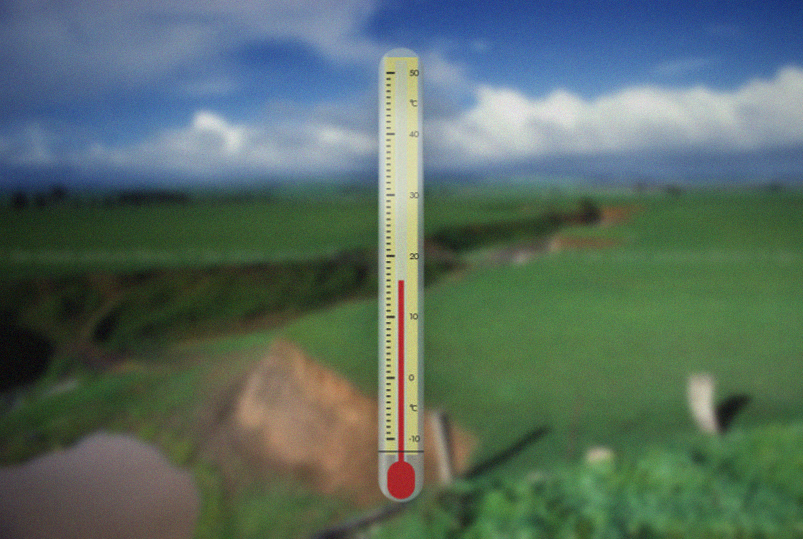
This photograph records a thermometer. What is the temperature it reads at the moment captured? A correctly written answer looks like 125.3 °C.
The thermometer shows 16 °C
